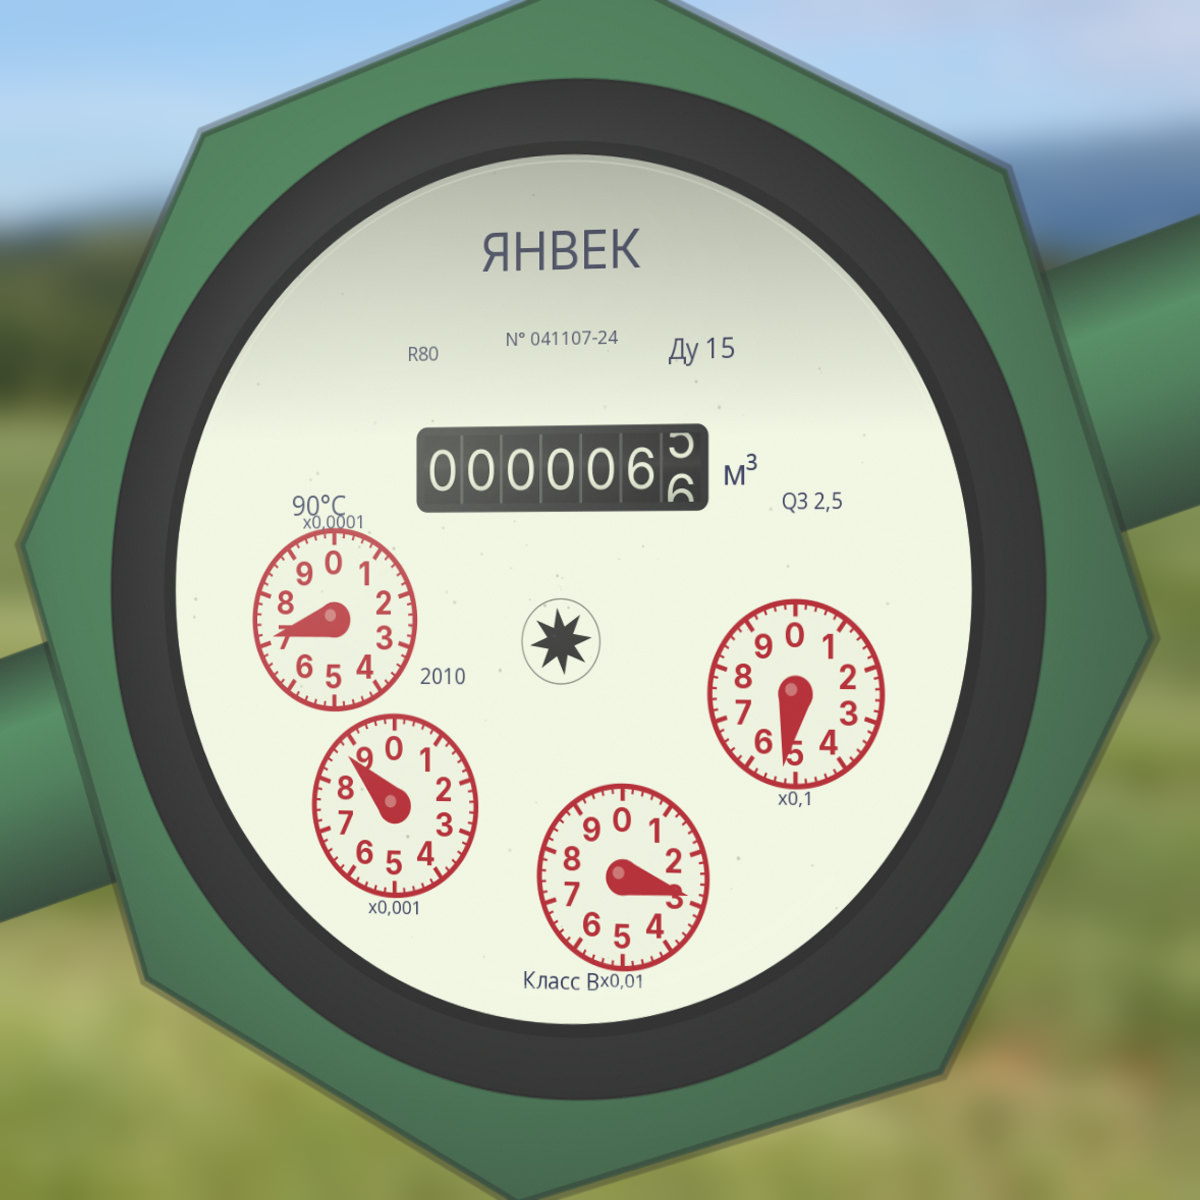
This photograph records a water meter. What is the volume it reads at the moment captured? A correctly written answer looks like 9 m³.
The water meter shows 65.5287 m³
